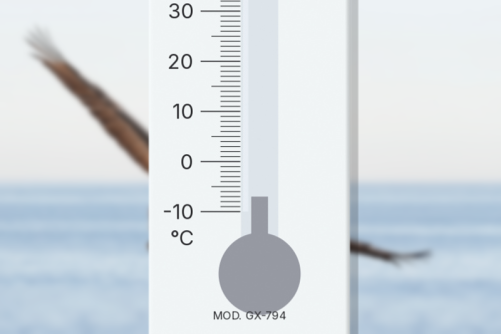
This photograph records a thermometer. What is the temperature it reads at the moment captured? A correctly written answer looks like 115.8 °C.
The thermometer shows -7 °C
